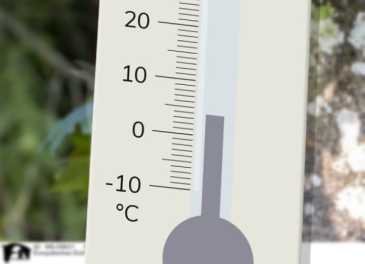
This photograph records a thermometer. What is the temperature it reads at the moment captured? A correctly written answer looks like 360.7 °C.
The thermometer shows 4 °C
